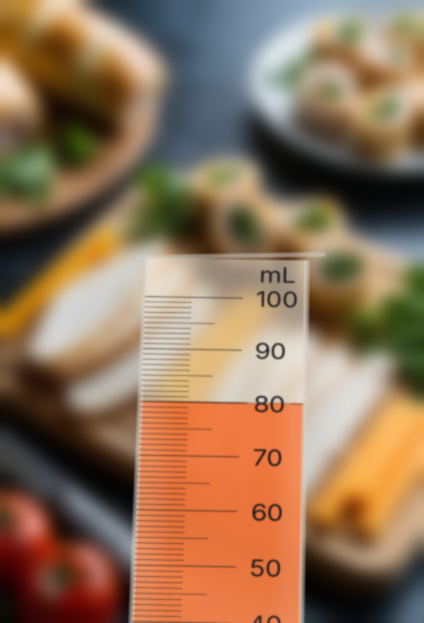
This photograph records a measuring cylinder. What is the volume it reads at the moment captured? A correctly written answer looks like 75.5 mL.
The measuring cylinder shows 80 mL
